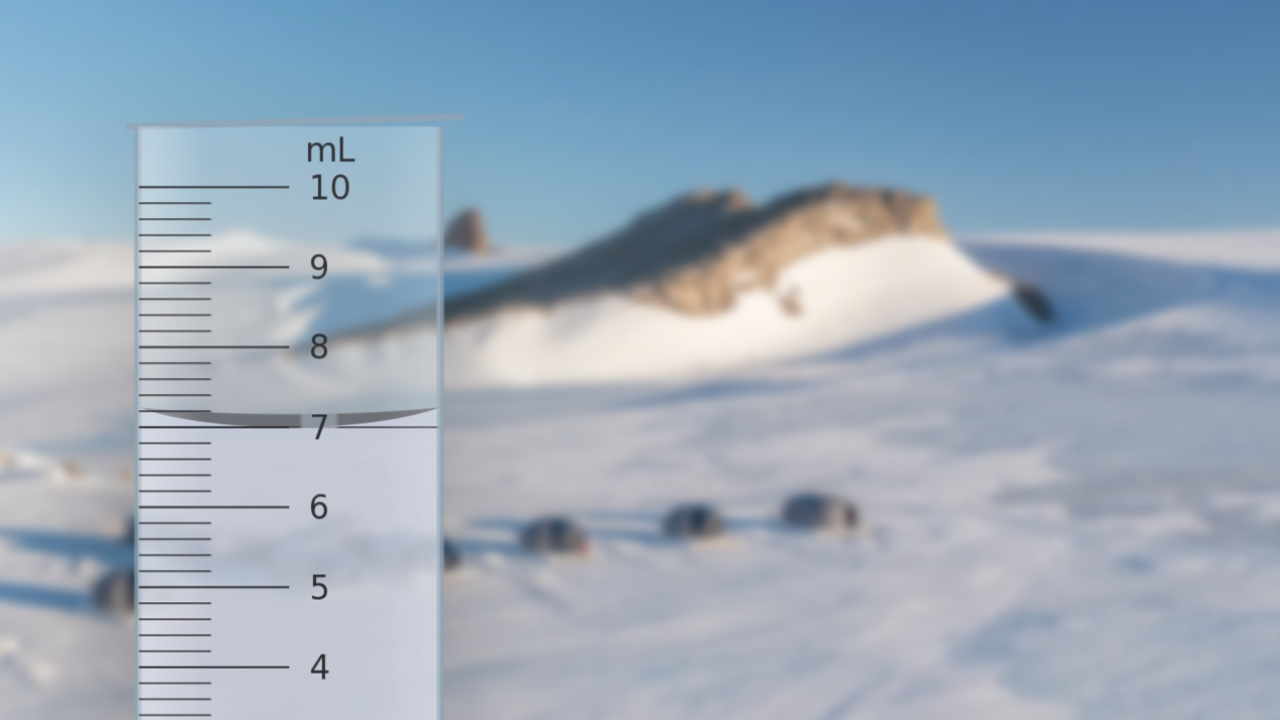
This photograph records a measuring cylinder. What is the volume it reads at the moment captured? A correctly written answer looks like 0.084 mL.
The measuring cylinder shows 7 mL
